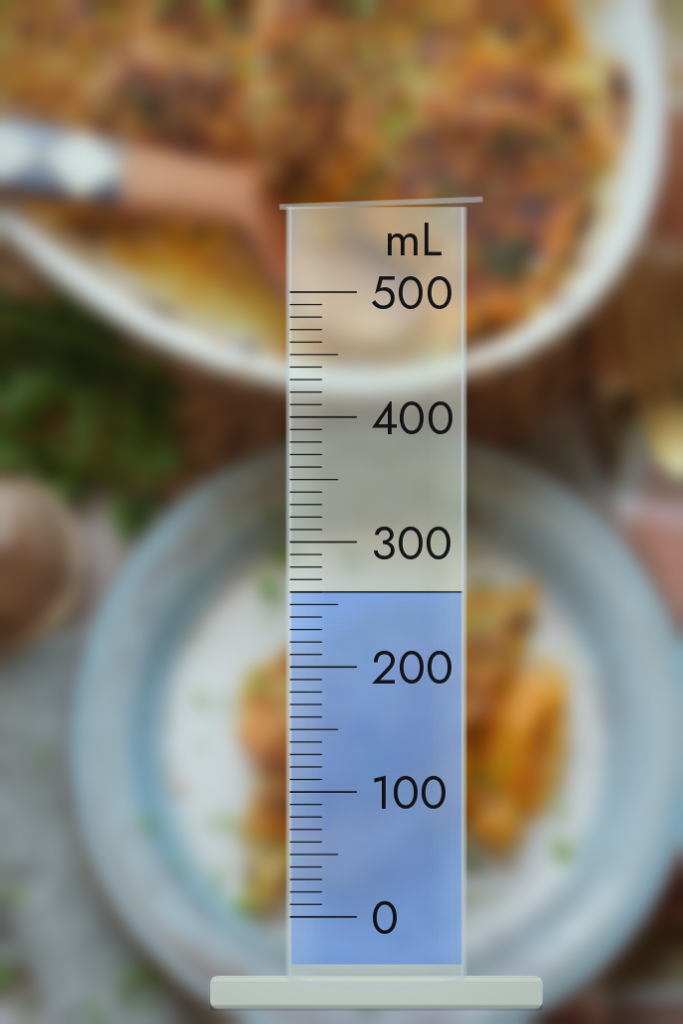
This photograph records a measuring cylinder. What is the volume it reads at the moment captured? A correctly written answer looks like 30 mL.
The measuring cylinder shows 260 mL
